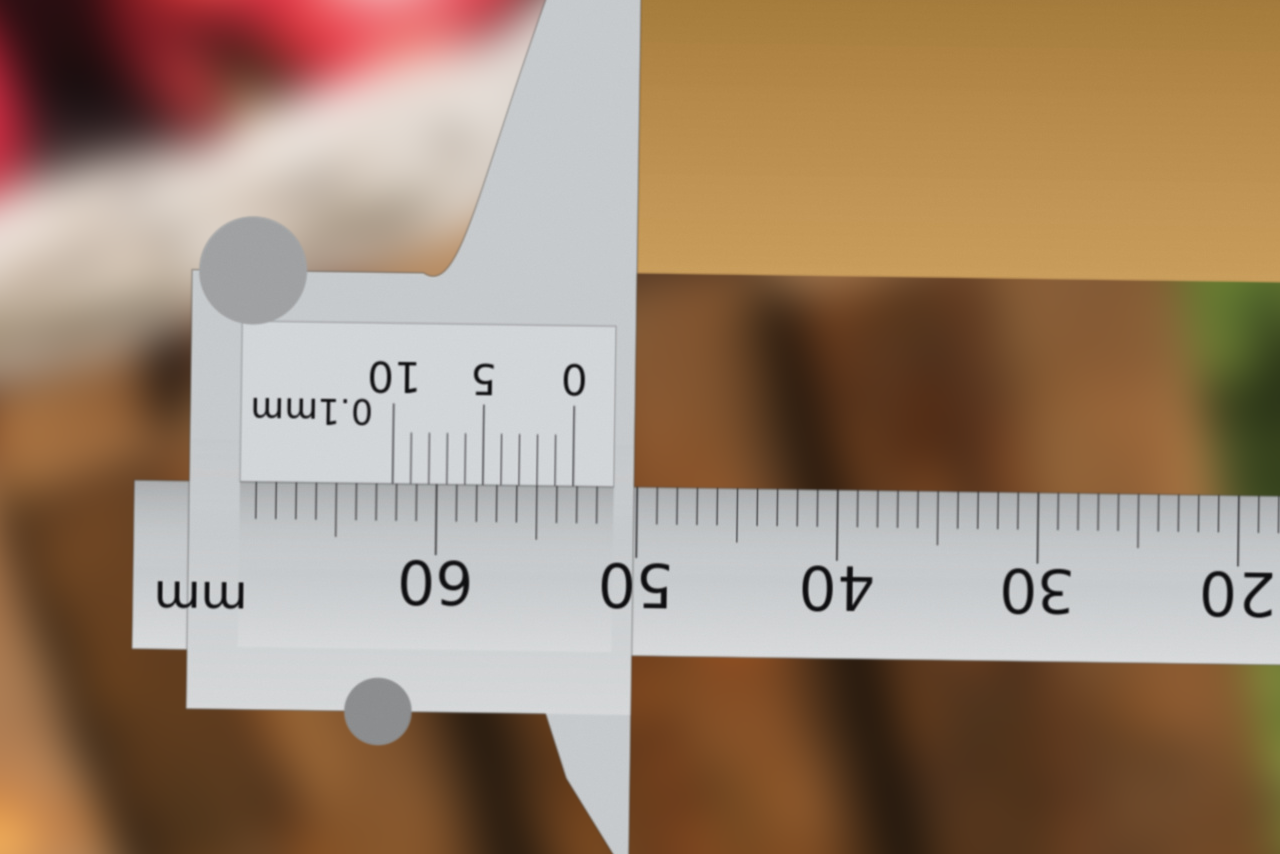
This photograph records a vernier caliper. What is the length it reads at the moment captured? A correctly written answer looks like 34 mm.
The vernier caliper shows 53.2 mm
